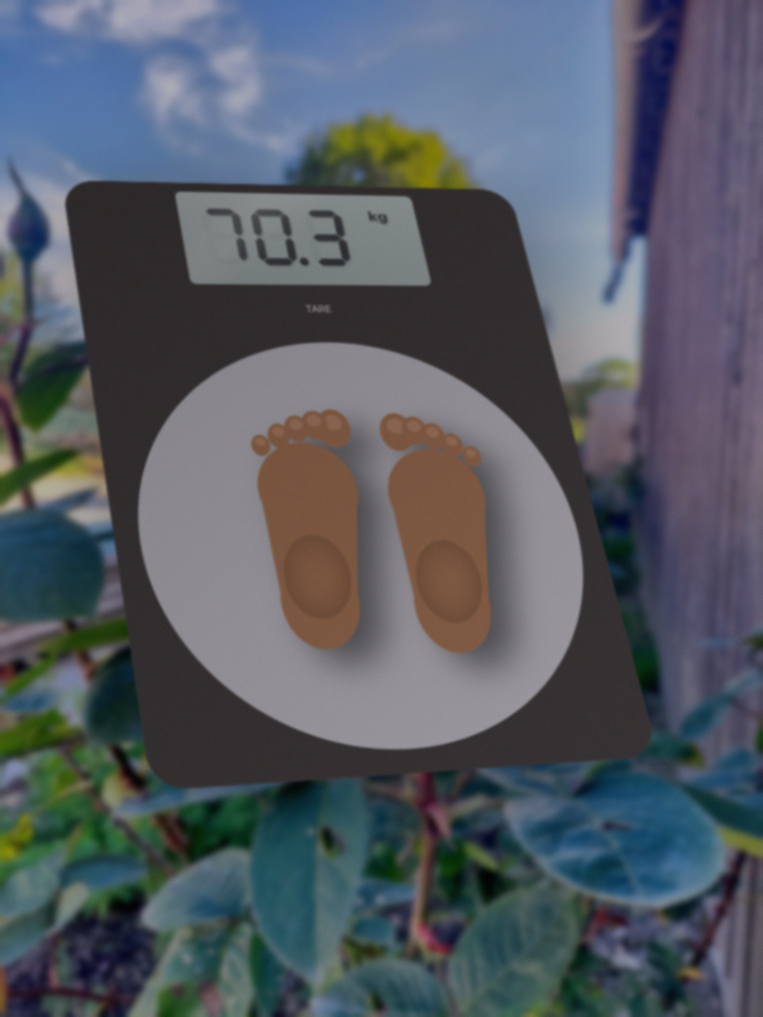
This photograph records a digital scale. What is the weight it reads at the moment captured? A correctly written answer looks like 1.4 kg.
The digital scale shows 70.3 kg
